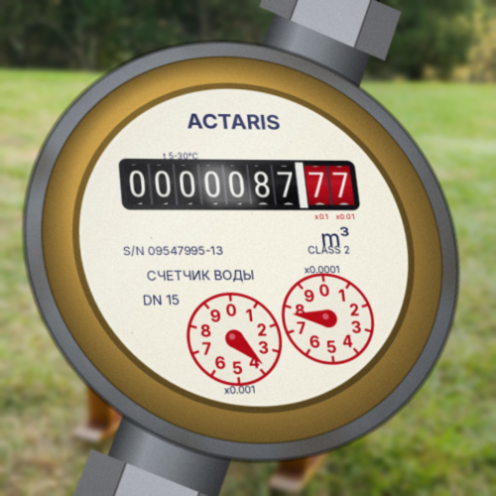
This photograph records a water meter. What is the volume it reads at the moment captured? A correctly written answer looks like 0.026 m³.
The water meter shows 87.7737 m³
